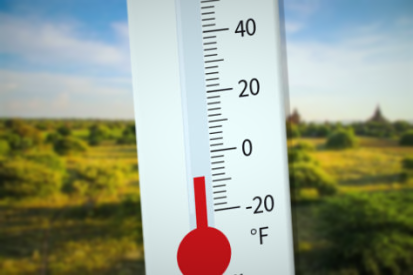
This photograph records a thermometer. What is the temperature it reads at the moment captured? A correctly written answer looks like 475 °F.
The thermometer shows -8 °F
